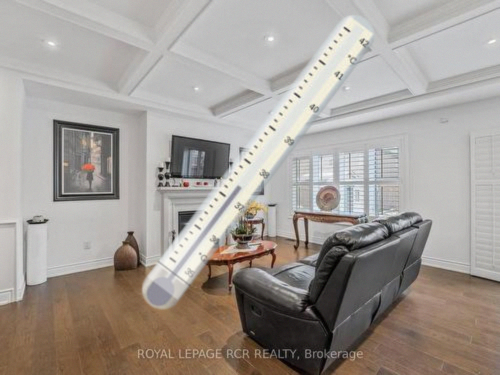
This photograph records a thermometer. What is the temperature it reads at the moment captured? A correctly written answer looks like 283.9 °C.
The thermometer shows 37.4 °C
